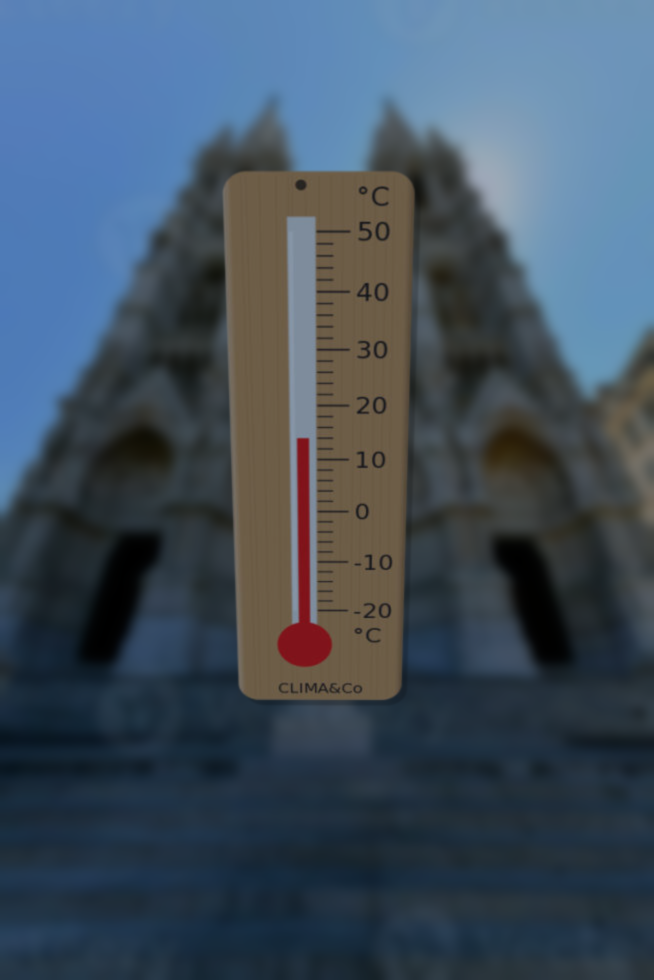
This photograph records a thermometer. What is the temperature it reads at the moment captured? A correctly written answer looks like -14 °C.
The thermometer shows 14 °C
